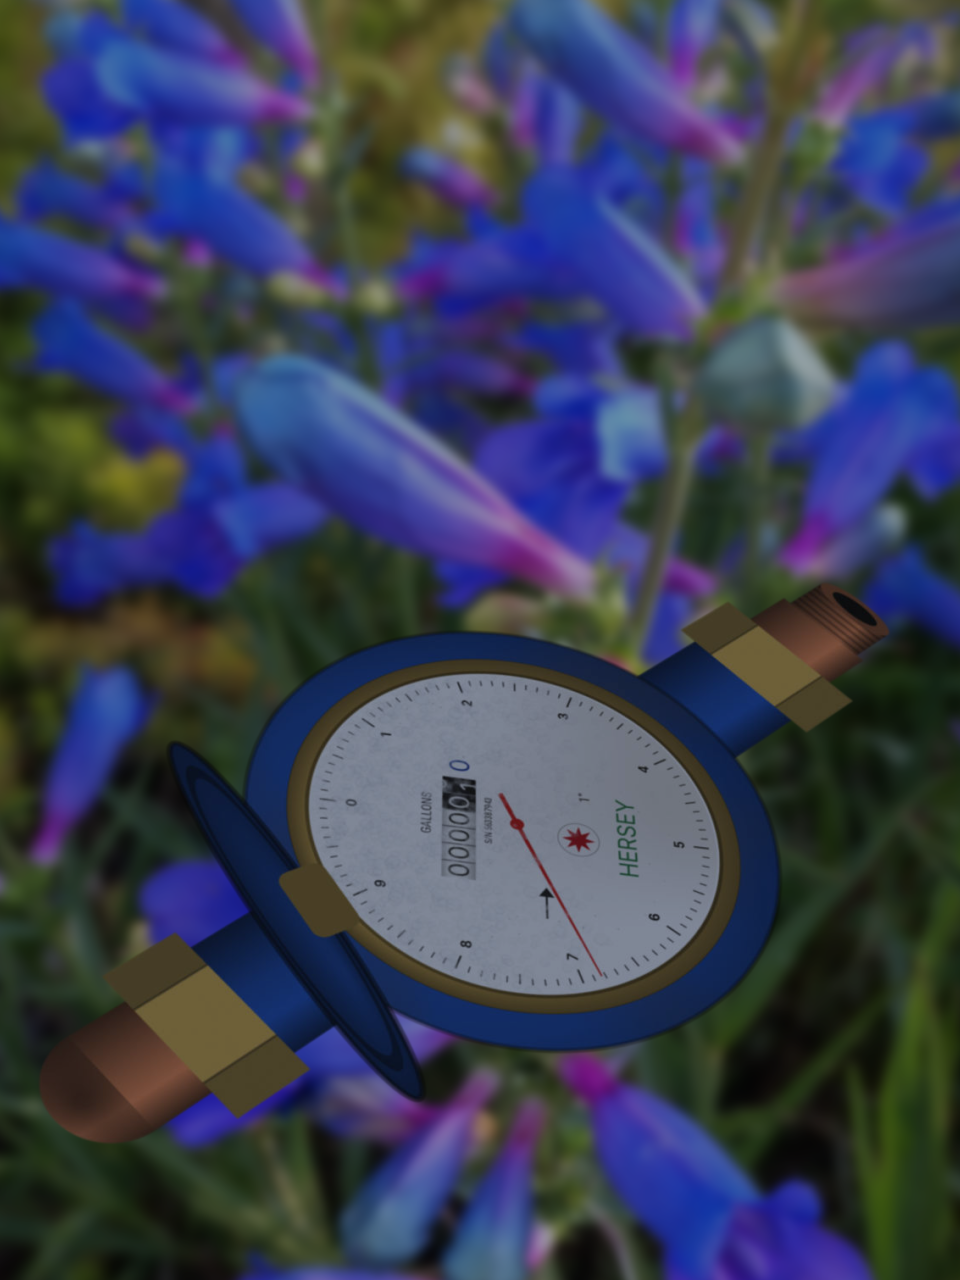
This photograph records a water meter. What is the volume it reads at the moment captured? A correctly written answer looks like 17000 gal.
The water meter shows 6.8 gal
